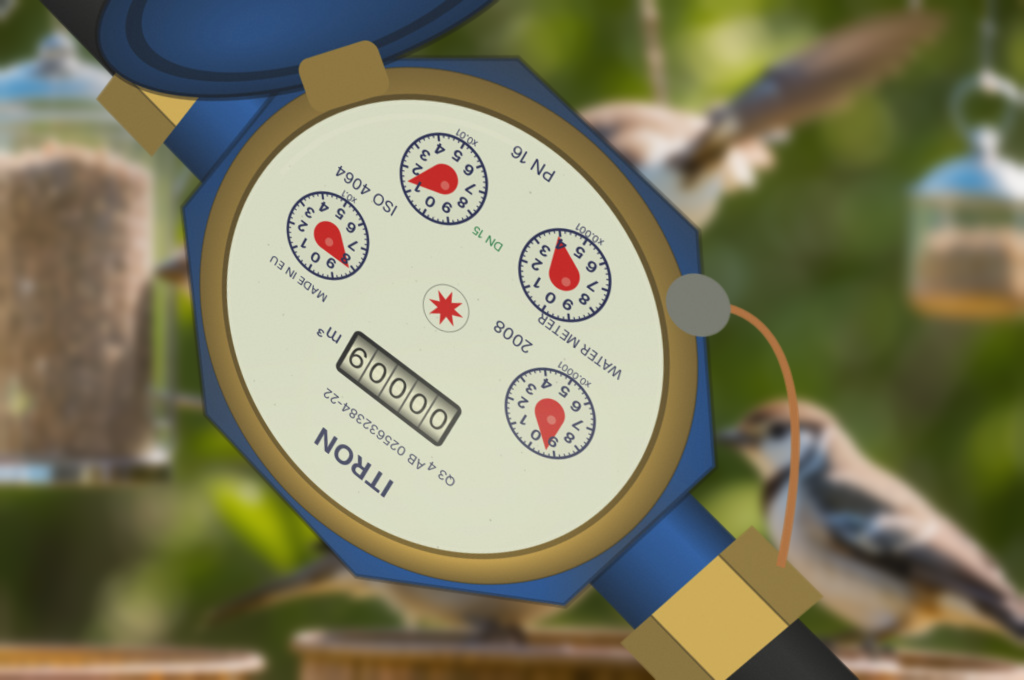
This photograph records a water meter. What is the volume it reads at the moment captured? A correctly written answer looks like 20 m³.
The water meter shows 9.8139 m³
